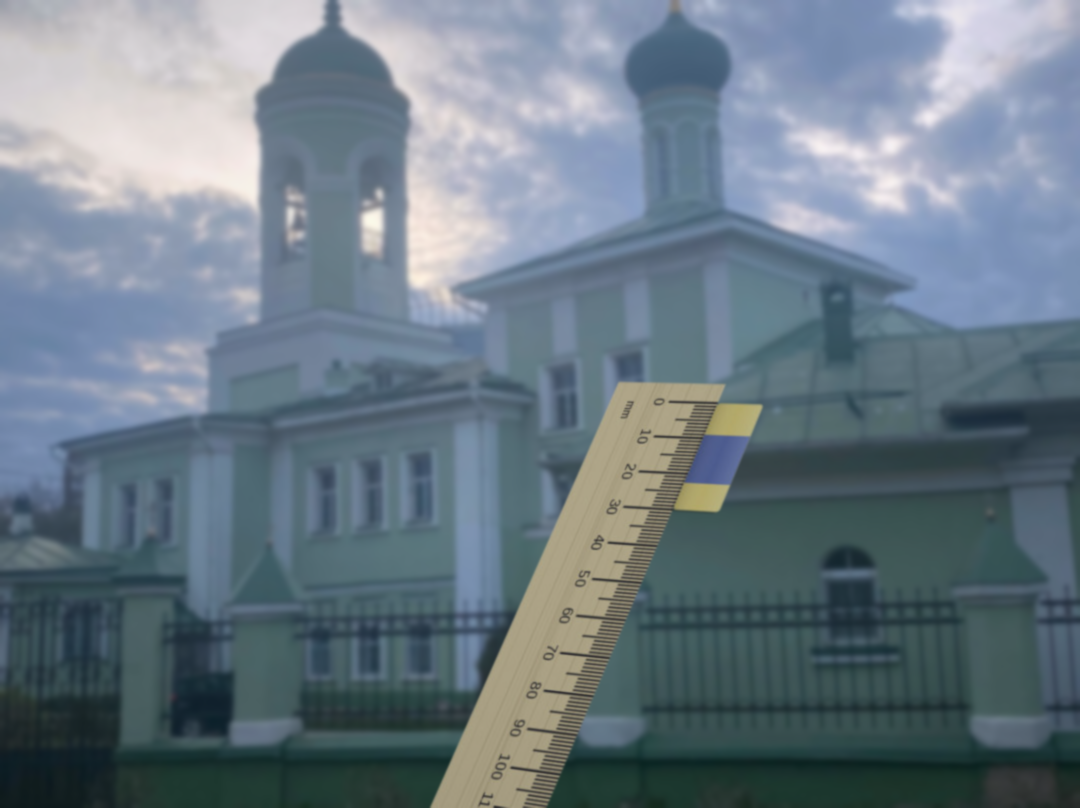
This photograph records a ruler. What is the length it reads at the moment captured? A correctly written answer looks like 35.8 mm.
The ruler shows 30 mm
